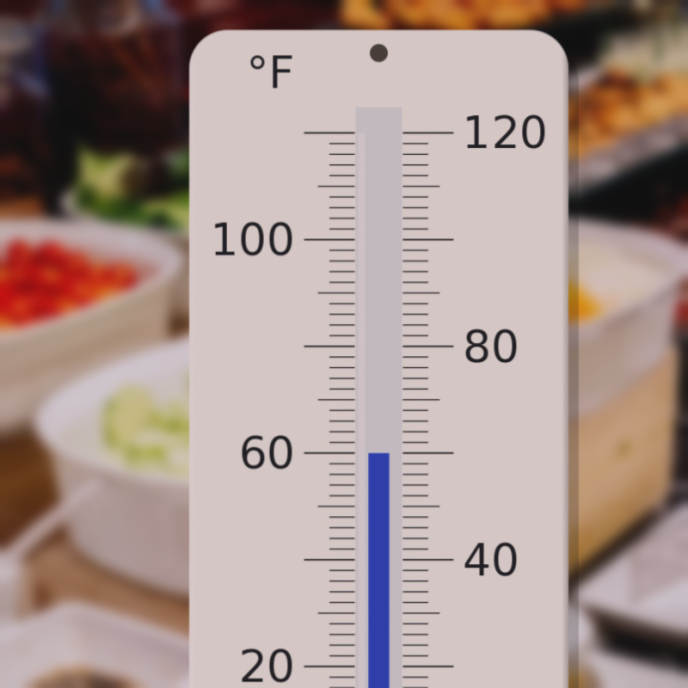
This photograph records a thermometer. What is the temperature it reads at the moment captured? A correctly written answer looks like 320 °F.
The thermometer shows 60 °F
